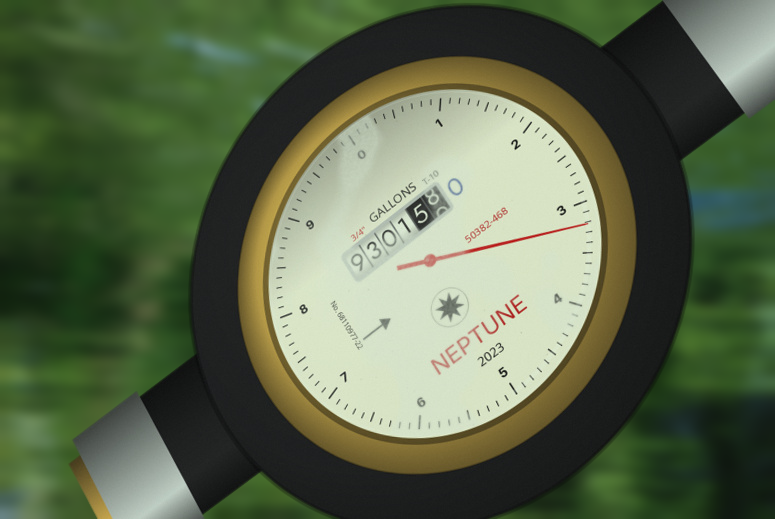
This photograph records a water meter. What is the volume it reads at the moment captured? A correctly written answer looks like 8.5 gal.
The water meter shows 9301583.2 gal
